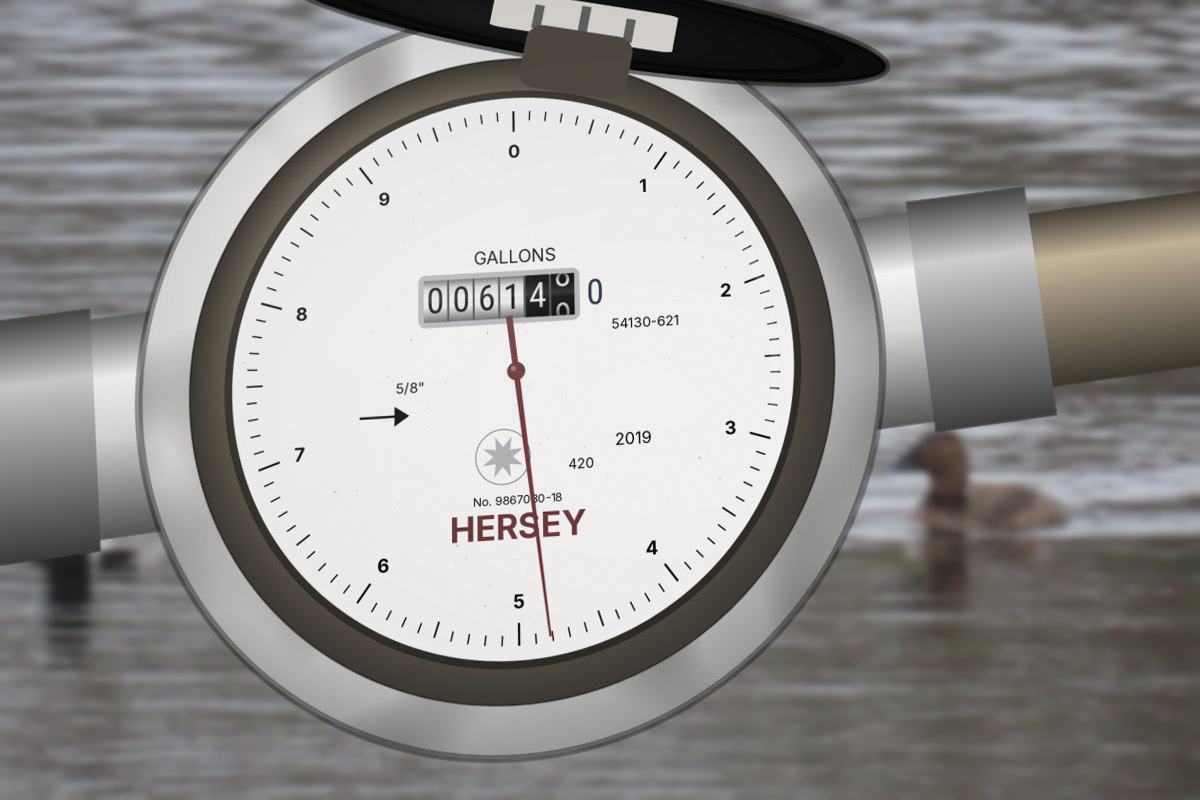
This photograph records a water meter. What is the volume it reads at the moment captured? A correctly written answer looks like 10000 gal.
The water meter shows 61484.8 gal
